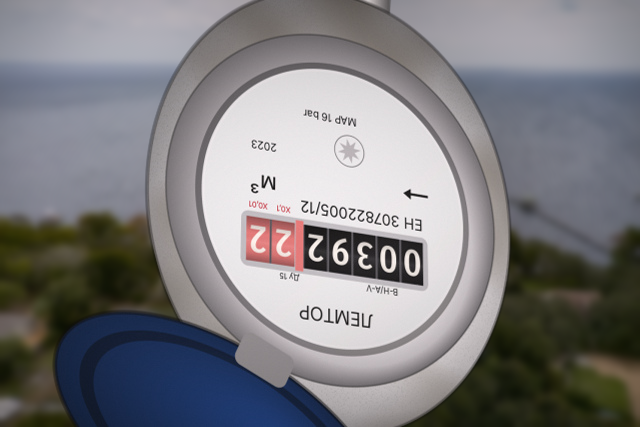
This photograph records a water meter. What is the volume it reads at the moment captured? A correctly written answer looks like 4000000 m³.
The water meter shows 392.22 m³
